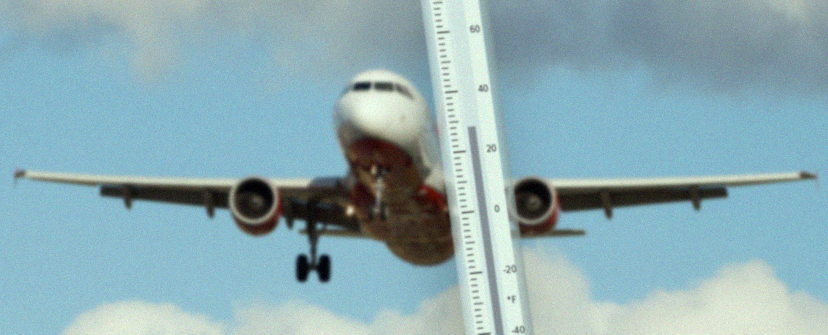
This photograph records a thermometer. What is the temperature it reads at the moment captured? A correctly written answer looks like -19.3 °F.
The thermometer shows 28 °F
